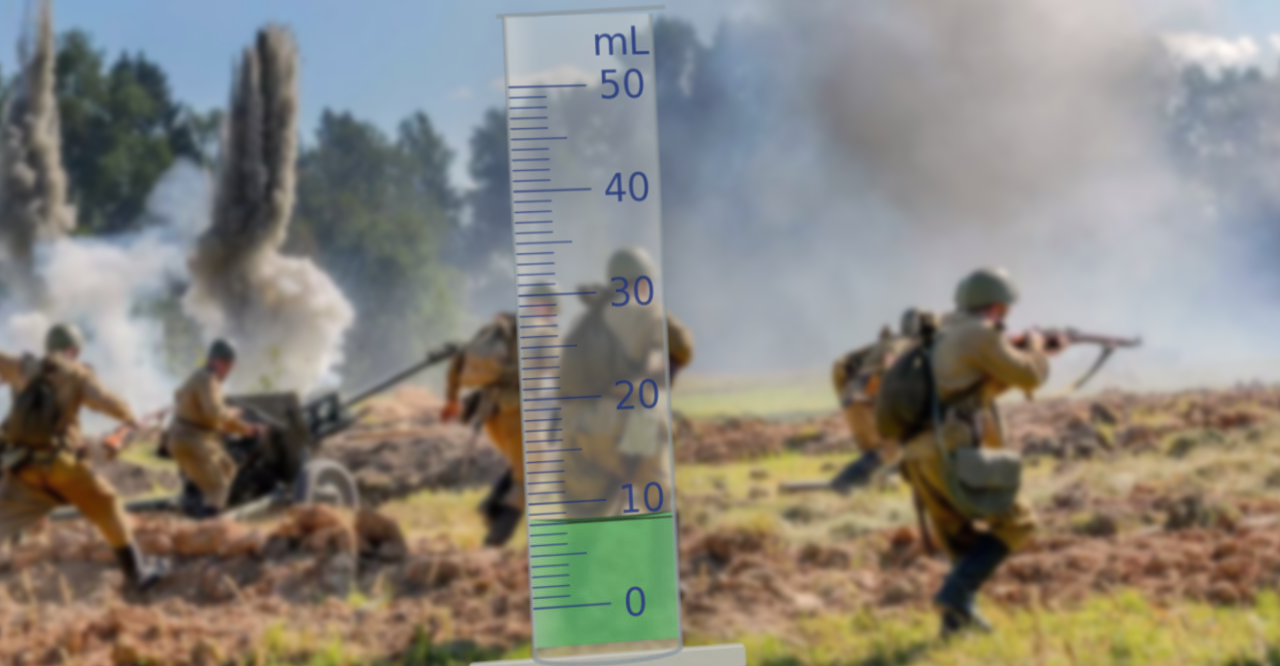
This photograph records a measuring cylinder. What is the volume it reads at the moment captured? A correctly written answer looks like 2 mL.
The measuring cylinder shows 8 mL
